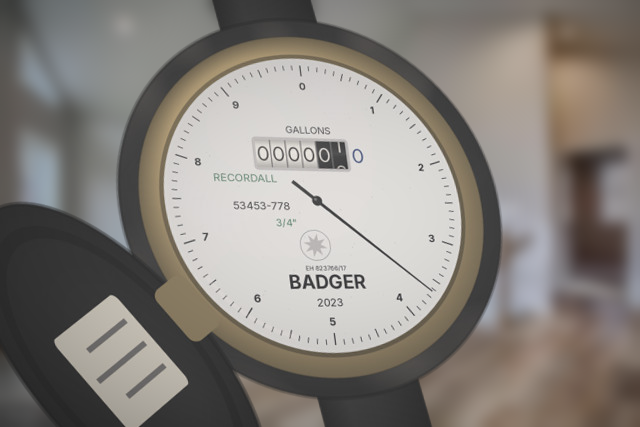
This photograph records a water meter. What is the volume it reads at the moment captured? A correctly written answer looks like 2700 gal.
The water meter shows 13.6 gal
